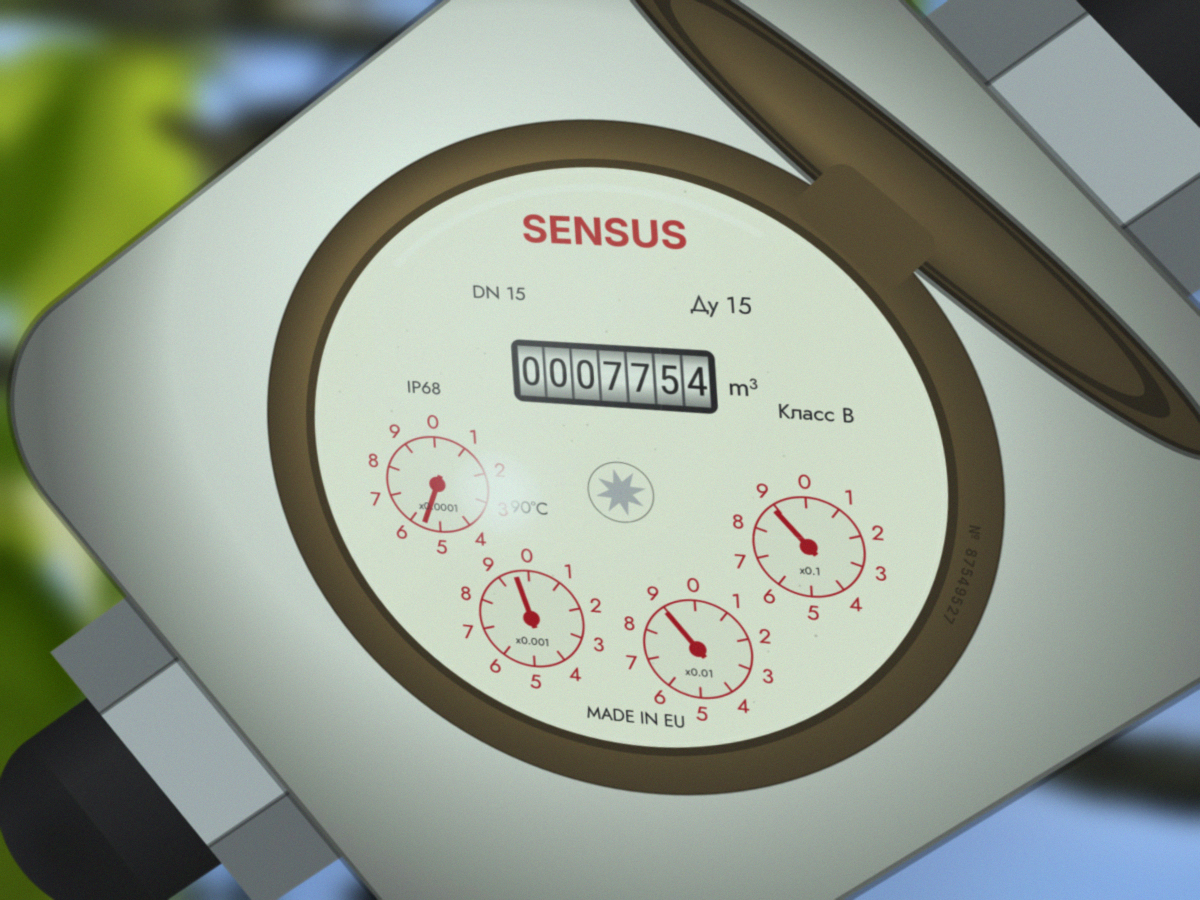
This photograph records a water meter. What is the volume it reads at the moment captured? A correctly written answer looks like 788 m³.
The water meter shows 7754.8895 m³
